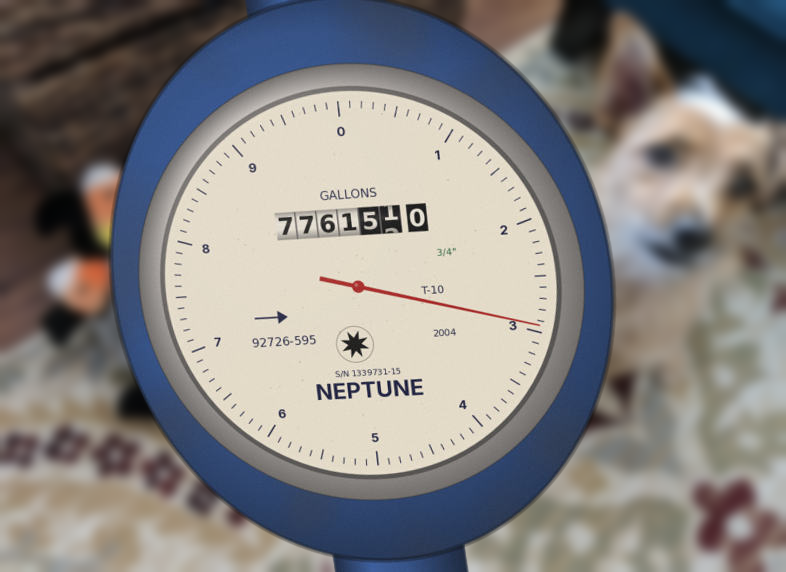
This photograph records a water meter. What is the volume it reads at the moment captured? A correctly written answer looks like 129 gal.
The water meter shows 7761512.9 gal
